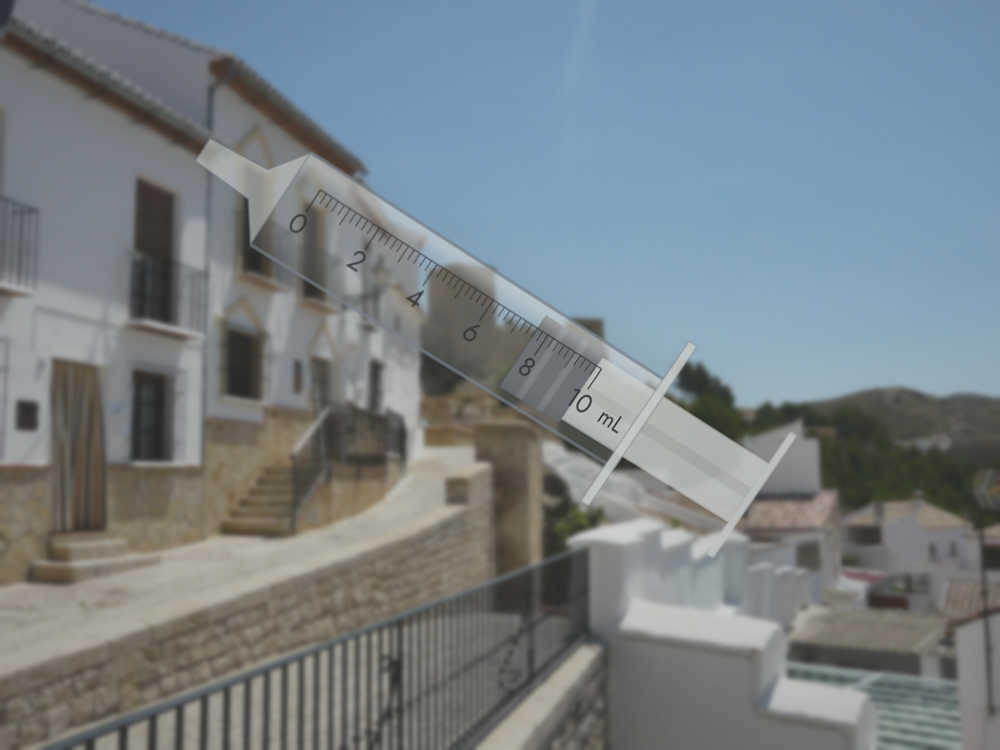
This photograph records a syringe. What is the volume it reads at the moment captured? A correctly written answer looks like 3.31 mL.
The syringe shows 7.6 mL
